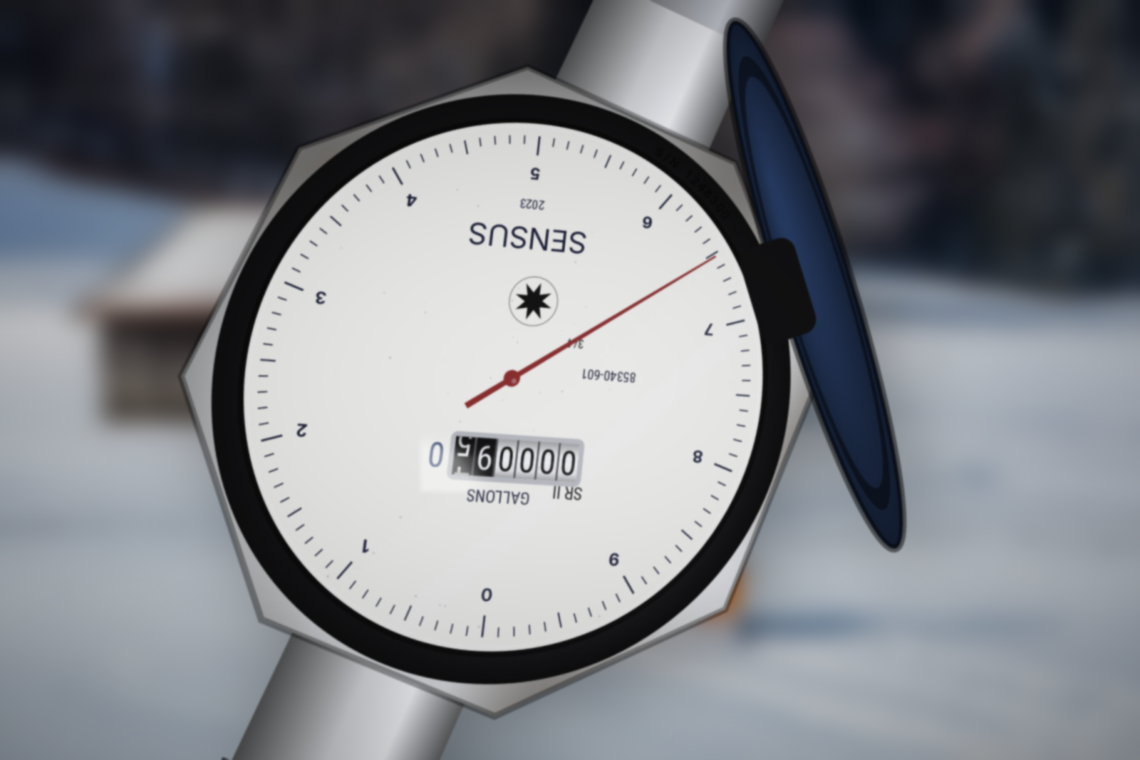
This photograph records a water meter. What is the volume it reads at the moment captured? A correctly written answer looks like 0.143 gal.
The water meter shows 946.5 gal
